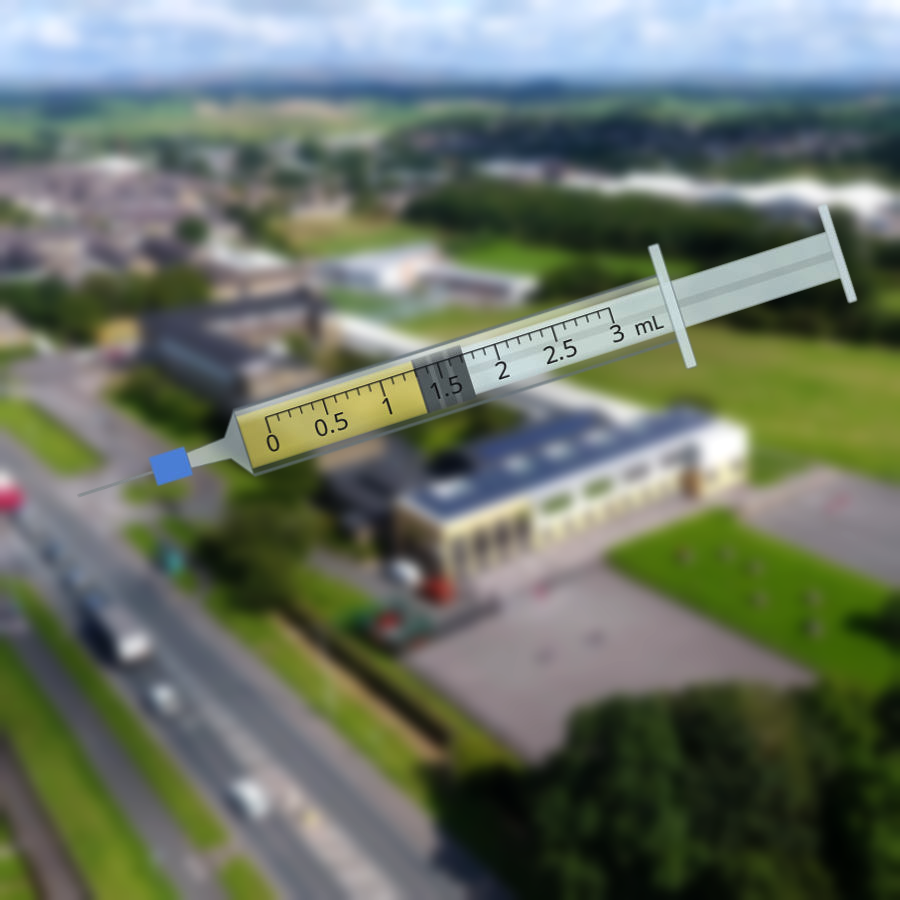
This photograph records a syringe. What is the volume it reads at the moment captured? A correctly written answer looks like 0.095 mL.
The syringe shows 1.3 mL
